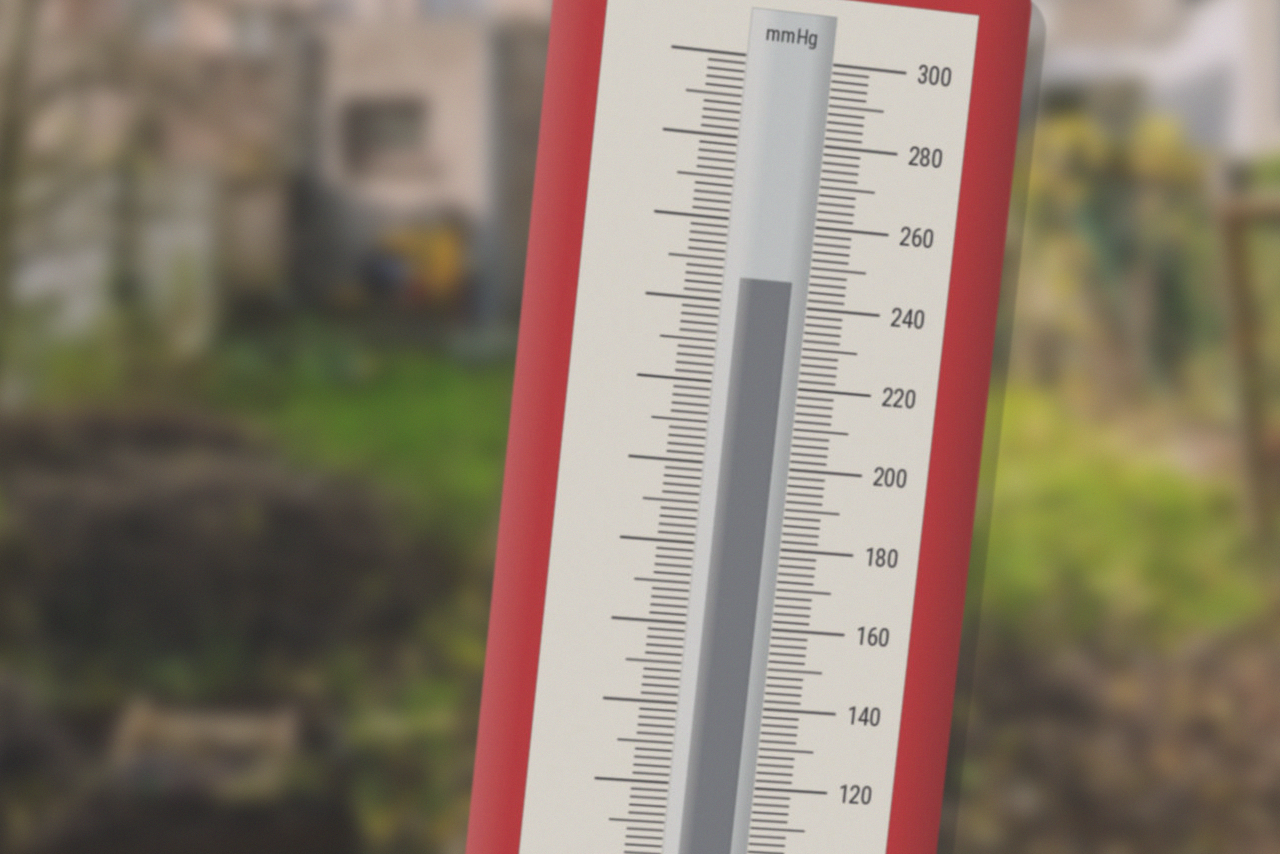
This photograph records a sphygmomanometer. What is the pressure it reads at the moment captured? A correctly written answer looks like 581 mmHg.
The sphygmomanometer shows 246 mmHg
